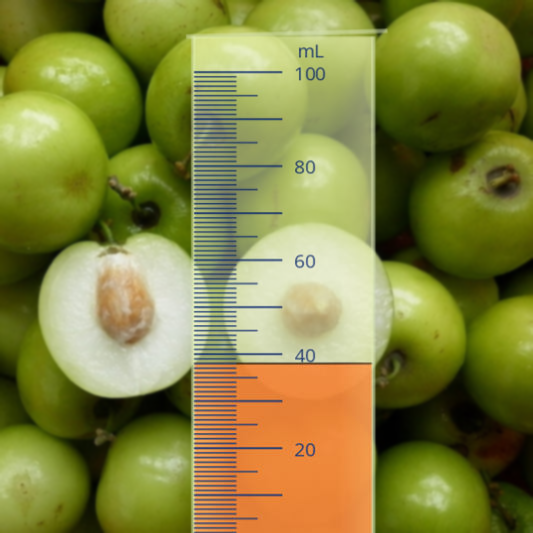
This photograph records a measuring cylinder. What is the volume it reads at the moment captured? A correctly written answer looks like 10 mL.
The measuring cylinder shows 38 mL
